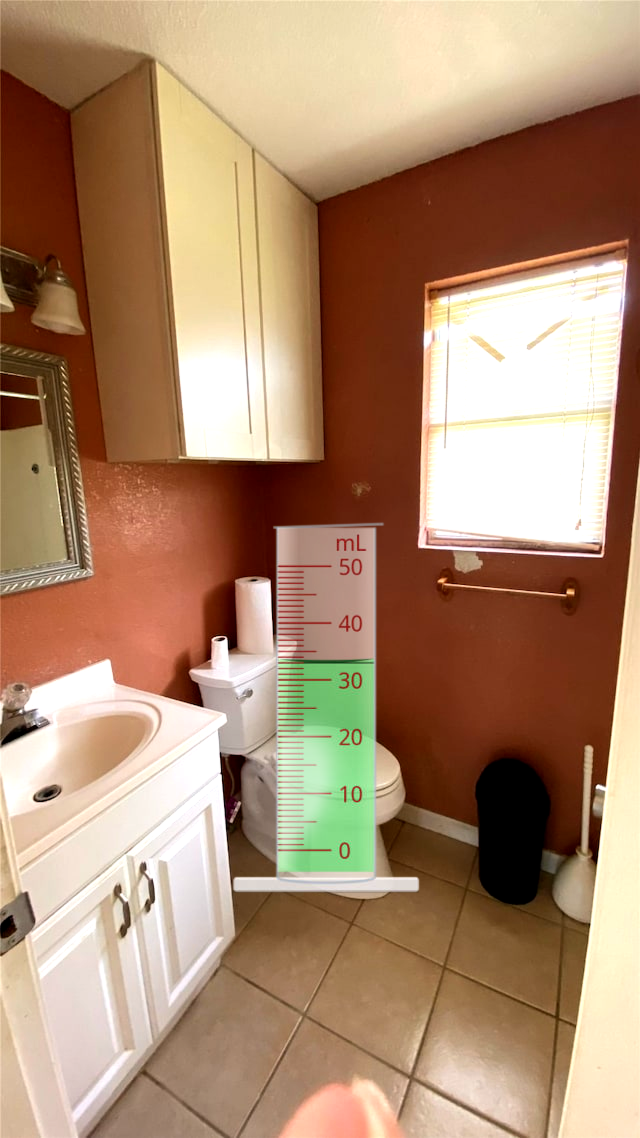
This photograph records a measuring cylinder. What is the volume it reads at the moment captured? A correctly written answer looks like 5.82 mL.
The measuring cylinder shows 33 mL
